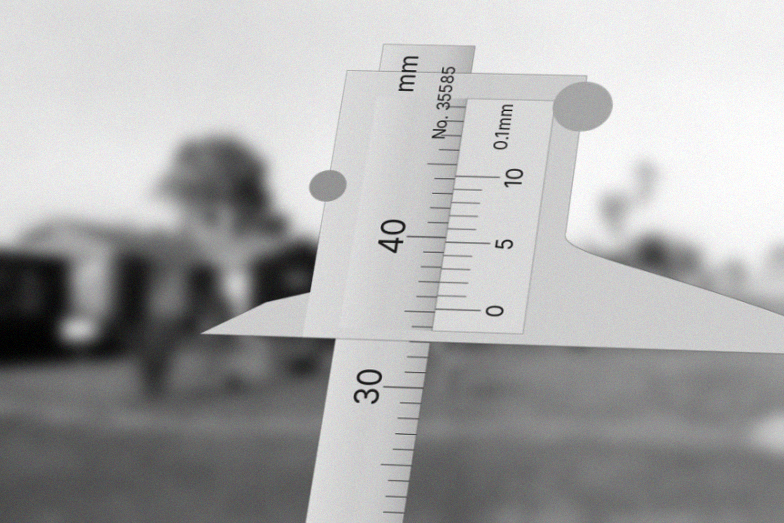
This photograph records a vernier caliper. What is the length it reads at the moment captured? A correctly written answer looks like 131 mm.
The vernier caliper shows 35.2 mm
